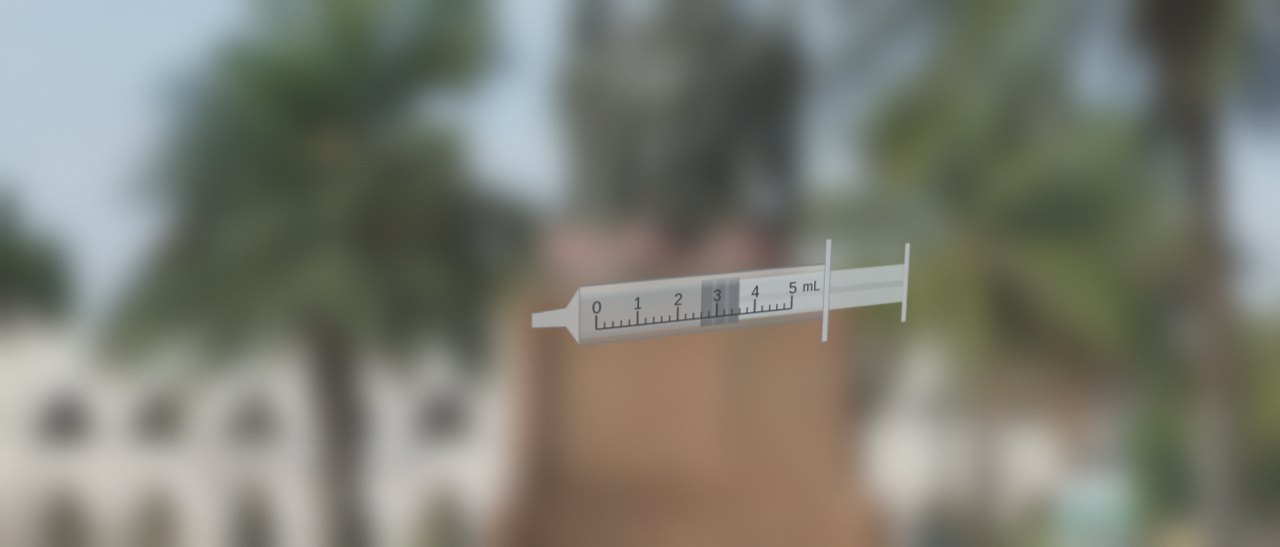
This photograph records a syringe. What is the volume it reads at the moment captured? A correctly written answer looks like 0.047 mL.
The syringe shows 2.6 mL
